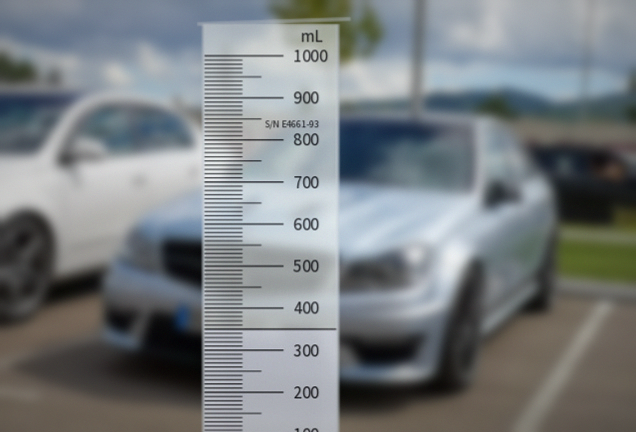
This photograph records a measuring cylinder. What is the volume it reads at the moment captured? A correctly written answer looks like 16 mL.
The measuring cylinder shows 350 mL
